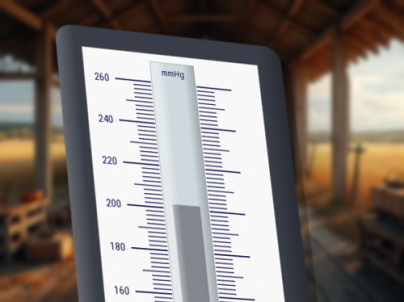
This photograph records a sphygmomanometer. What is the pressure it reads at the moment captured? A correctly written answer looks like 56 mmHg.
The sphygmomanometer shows 202 mmHg
